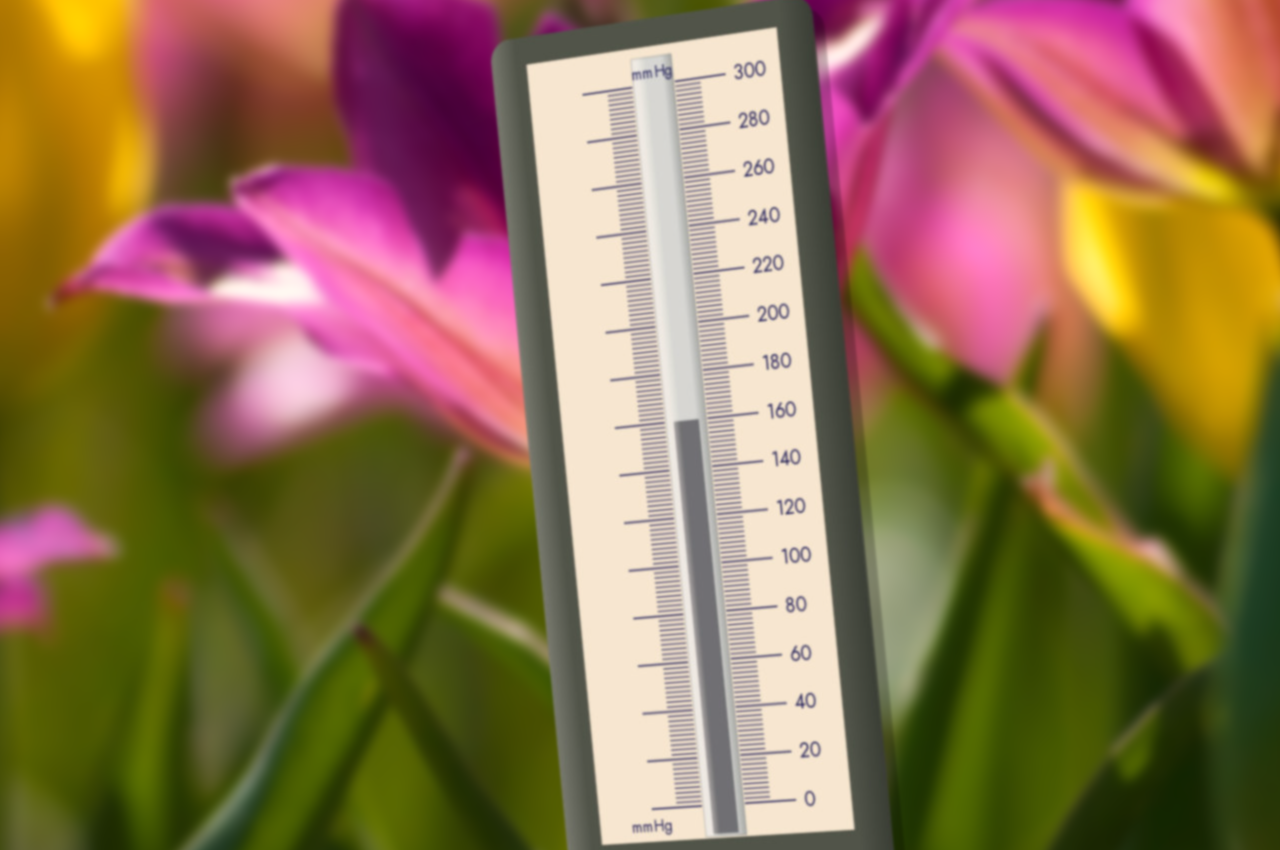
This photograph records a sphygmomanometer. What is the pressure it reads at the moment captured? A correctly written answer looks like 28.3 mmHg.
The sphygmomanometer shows 160 mmHg
